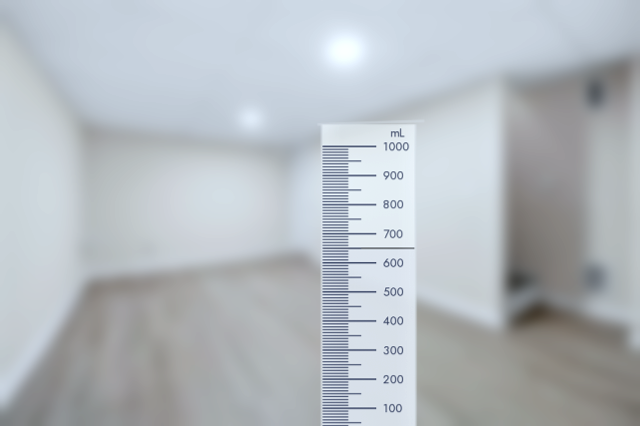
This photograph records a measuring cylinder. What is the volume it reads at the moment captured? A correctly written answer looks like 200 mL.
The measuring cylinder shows 650 mL
